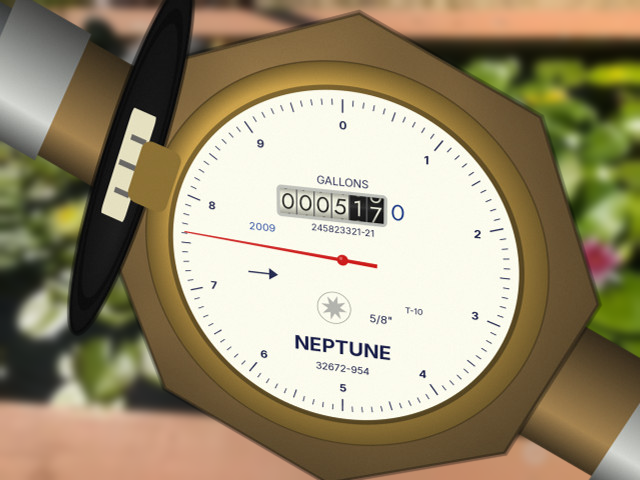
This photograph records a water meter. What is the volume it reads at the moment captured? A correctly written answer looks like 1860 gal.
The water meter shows 5167.6 gal
